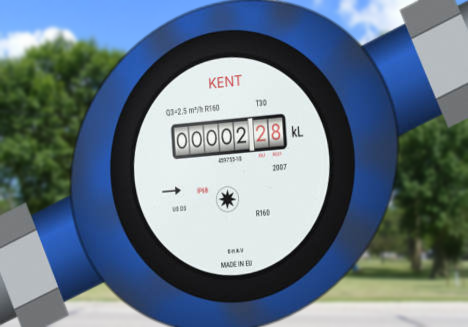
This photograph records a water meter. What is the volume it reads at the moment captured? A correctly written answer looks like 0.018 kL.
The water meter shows 2.28 kL
